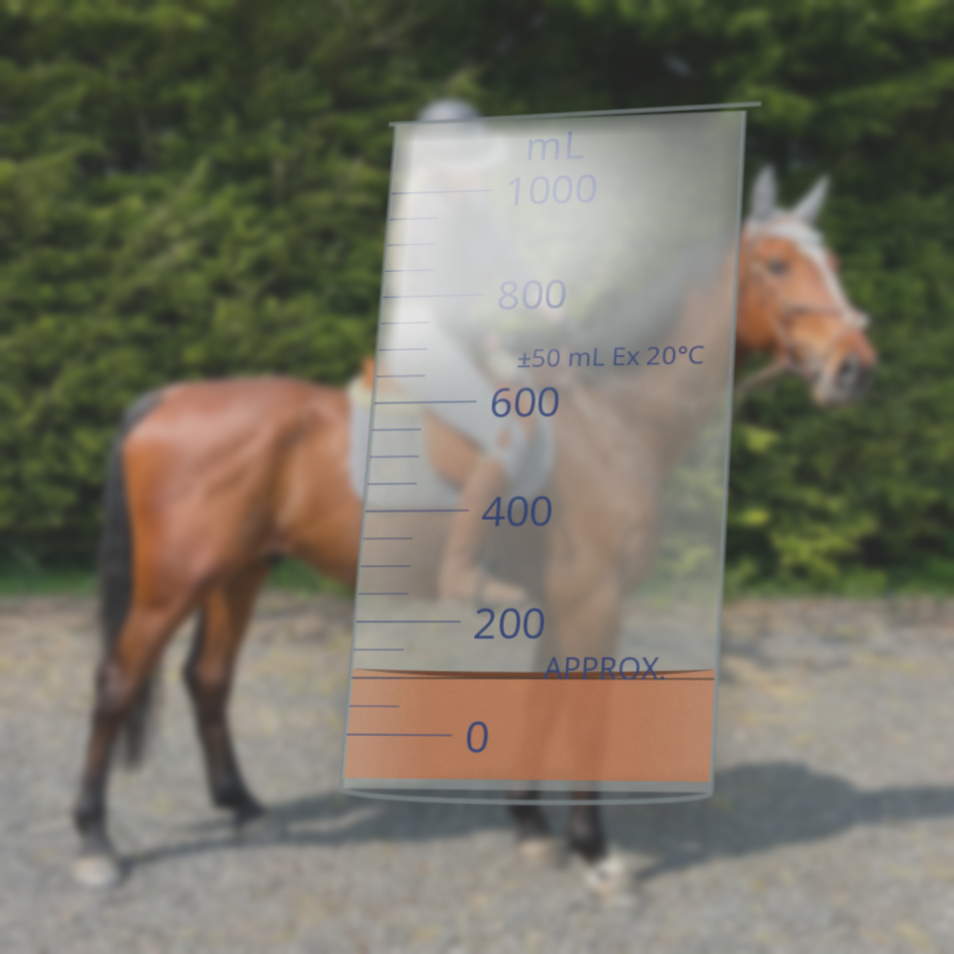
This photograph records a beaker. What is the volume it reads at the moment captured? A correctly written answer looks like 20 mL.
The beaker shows 100 mL
